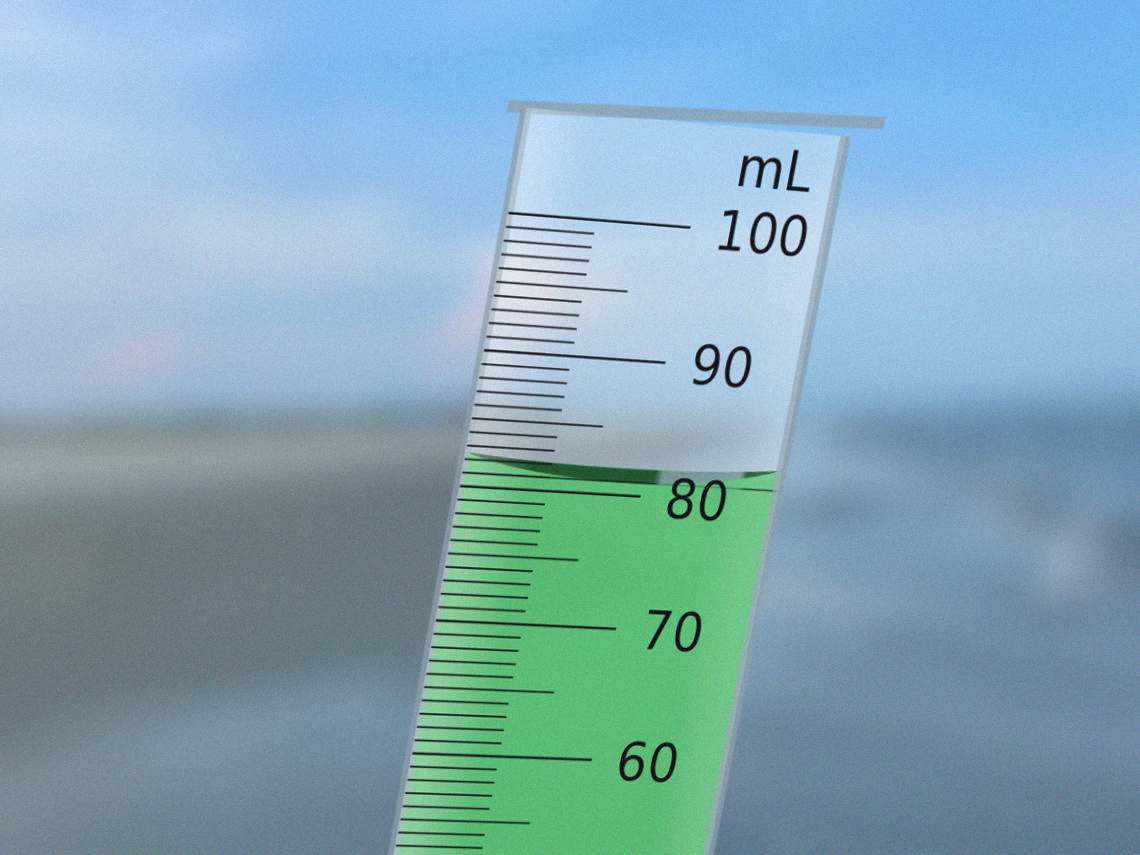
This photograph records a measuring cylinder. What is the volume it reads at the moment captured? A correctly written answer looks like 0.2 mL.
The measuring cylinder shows 81 mL
